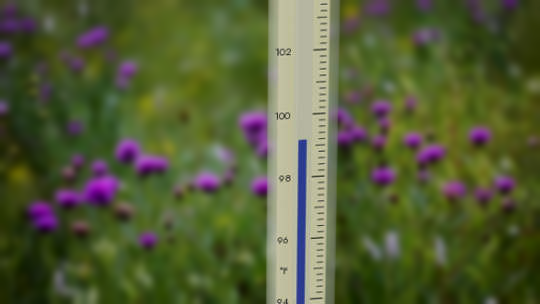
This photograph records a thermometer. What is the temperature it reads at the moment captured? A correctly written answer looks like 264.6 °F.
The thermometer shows 99.2 °F
